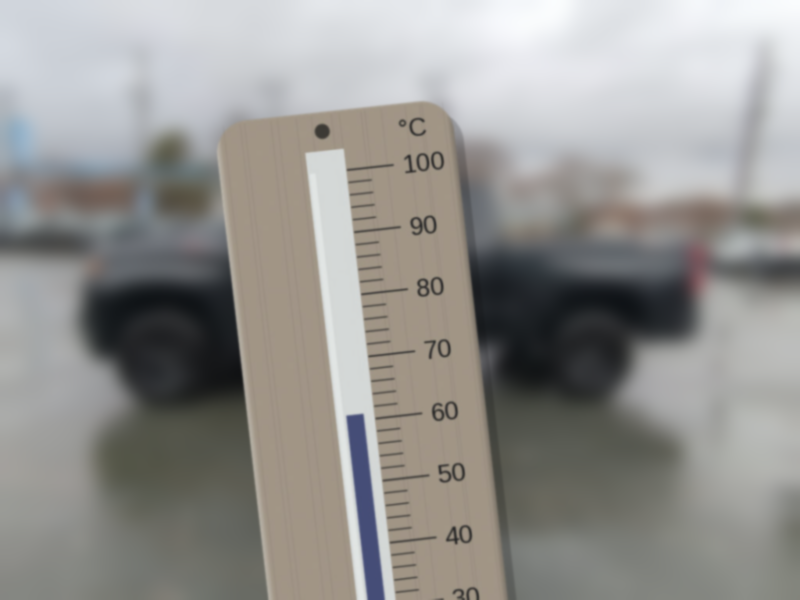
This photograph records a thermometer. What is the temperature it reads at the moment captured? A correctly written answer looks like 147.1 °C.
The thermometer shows 61 °C
